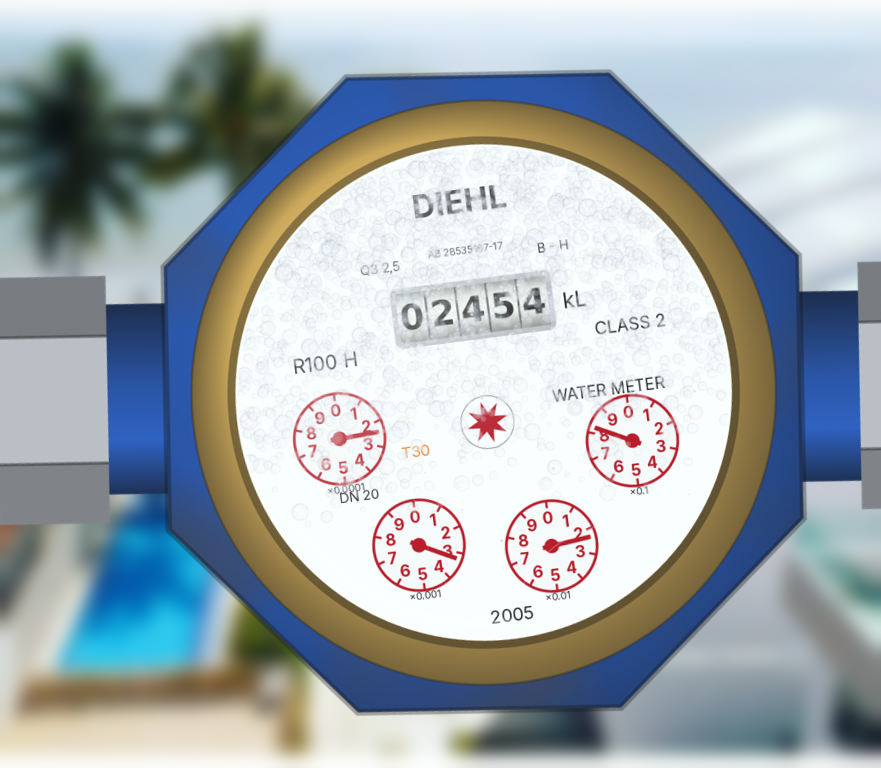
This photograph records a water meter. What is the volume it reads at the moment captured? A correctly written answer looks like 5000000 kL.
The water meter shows 2454.8232 kL
